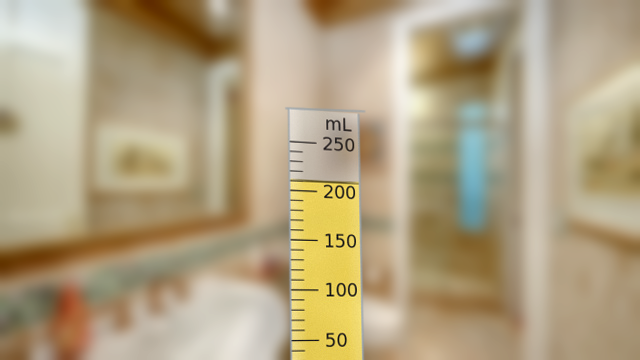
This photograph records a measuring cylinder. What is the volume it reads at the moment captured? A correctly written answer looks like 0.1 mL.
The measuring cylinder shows 210 mL
